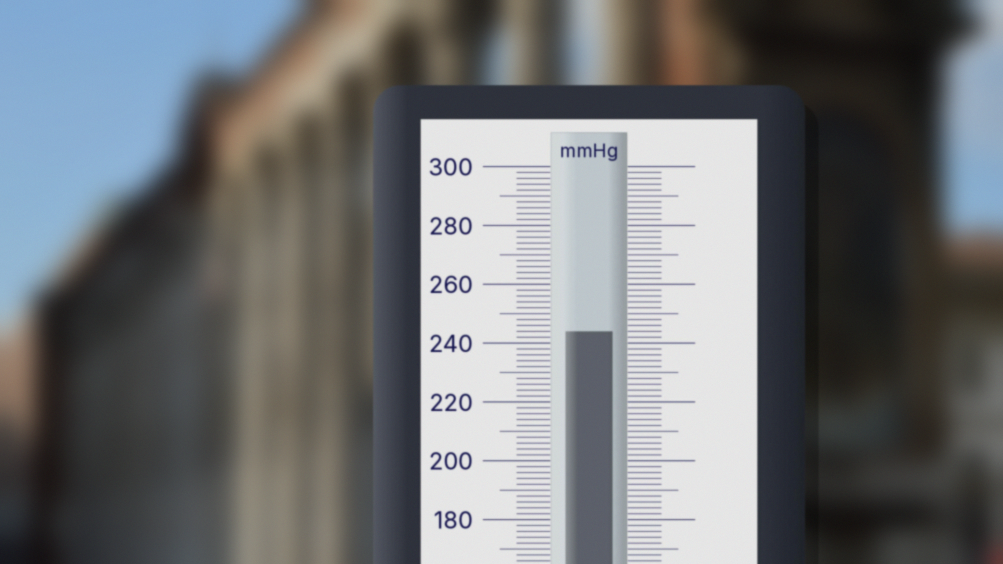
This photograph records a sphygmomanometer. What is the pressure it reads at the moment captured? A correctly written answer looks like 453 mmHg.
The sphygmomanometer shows 244 mmHg
